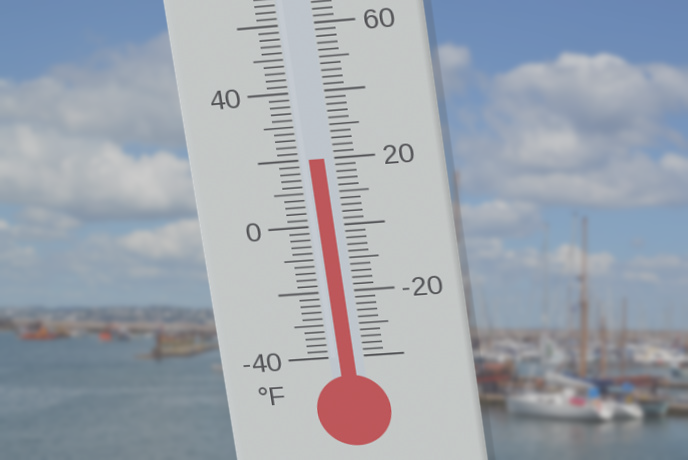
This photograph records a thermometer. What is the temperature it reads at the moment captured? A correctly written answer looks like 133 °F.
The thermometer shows 20 °F
